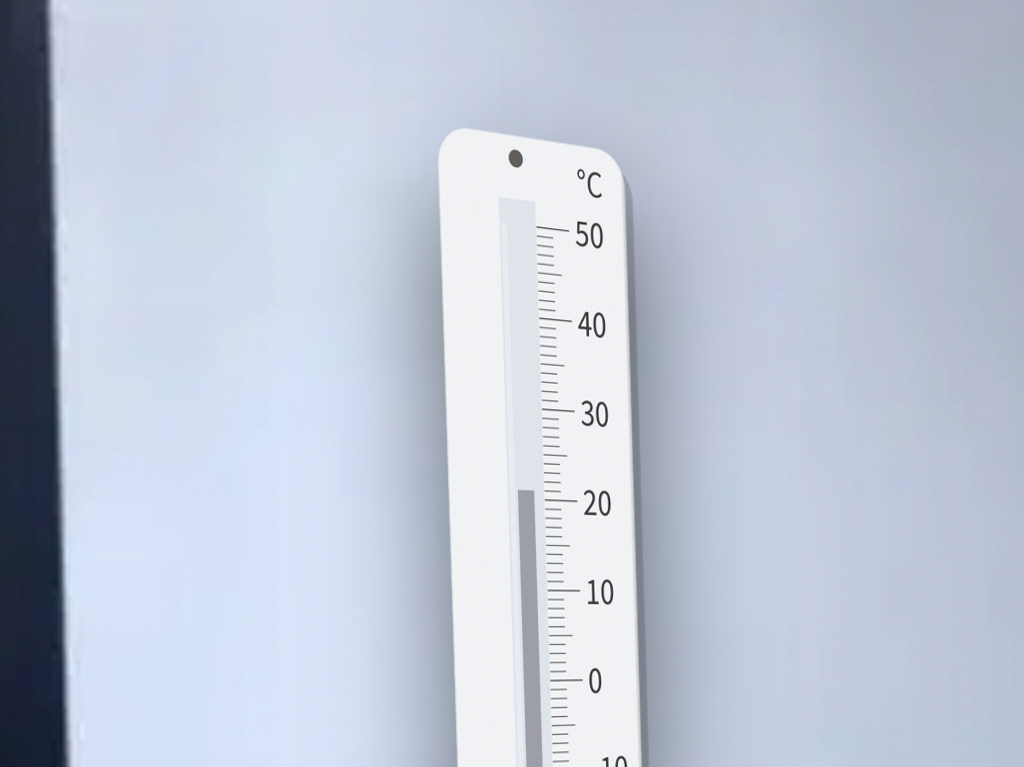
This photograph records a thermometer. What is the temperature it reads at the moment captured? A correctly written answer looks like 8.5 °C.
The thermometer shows 21 °C
